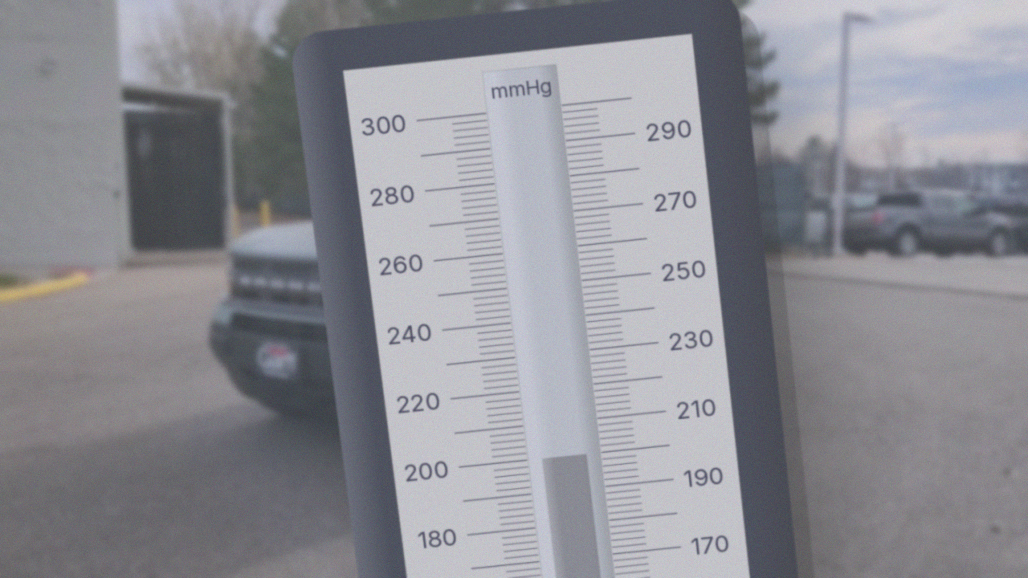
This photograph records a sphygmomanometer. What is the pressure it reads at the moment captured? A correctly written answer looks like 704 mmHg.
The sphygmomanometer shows 200 mmHg
